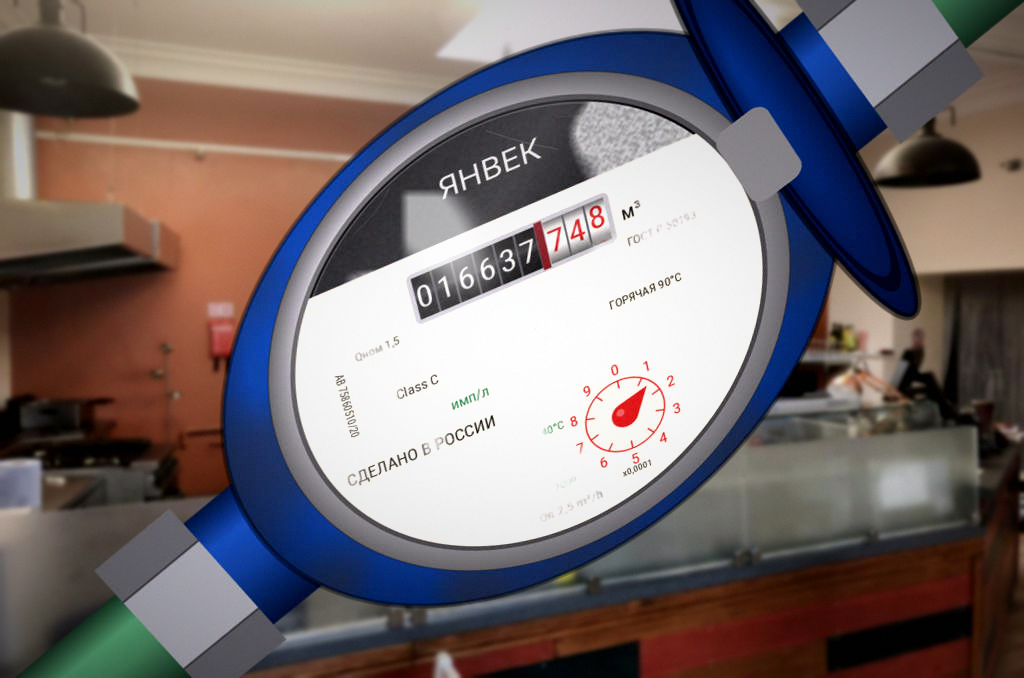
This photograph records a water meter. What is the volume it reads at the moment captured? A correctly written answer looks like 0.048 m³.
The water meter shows 16637.7481 m³
